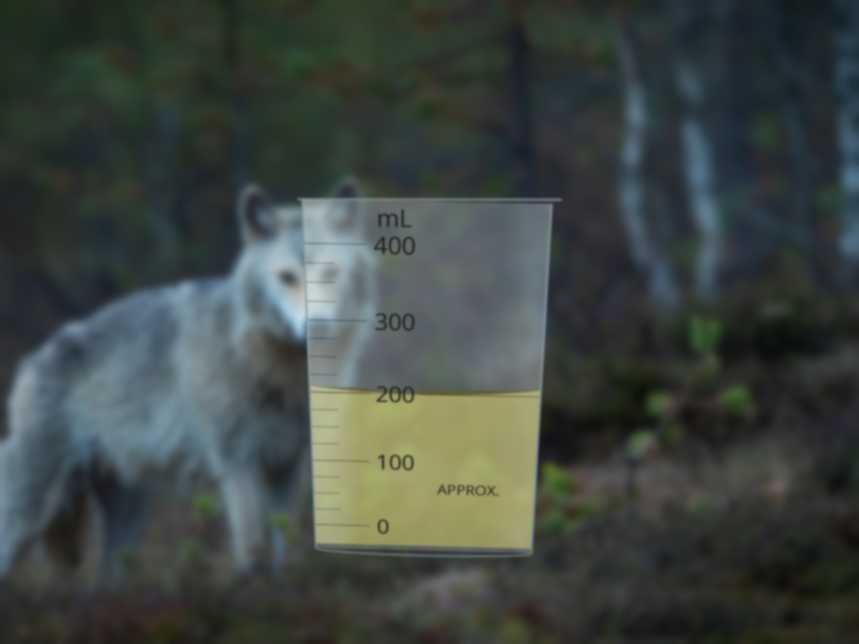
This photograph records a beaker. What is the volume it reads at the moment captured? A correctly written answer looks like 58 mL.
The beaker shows 200 mL
